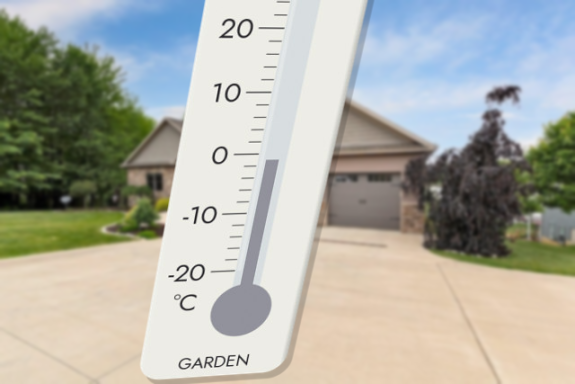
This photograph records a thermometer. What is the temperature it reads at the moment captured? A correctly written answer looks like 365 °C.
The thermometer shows -1 °C
